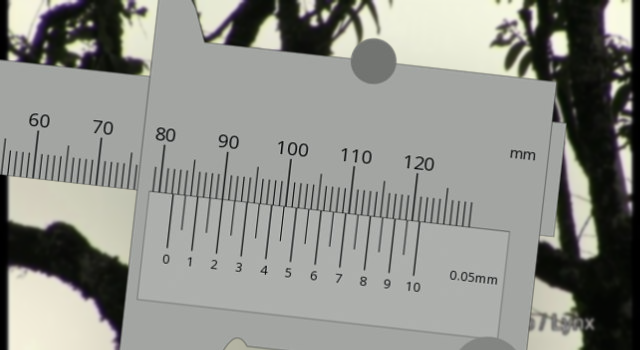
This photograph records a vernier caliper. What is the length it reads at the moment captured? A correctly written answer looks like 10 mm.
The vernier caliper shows 82.2 mm
